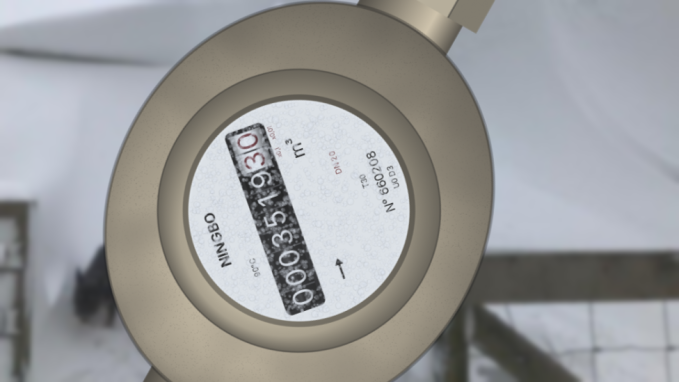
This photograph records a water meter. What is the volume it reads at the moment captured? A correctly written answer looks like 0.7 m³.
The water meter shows 3519.30 m³
